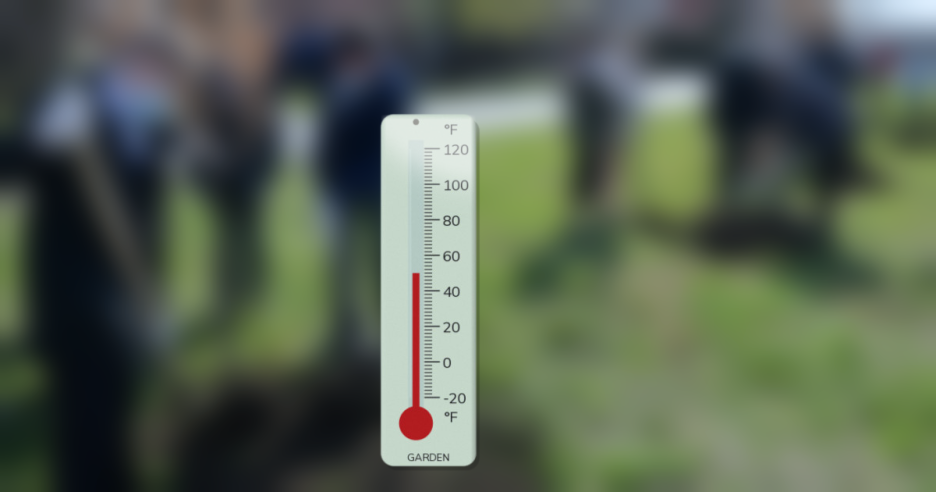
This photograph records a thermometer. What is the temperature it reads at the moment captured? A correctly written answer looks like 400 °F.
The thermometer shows 50 °F
